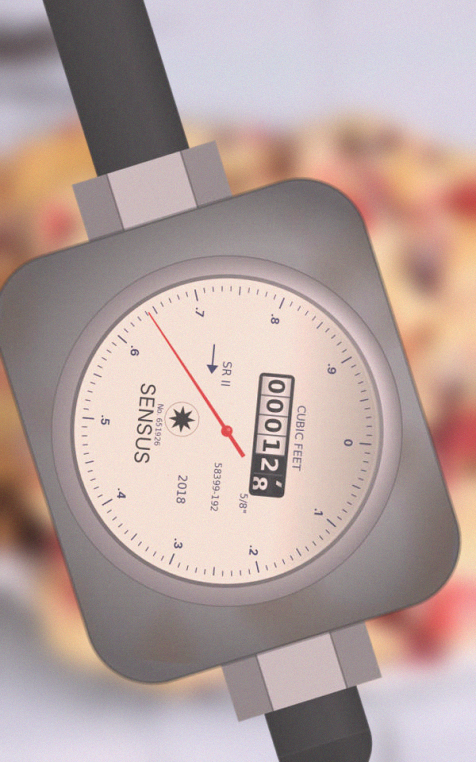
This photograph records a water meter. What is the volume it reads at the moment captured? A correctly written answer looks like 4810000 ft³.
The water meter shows 127.64 ft³
